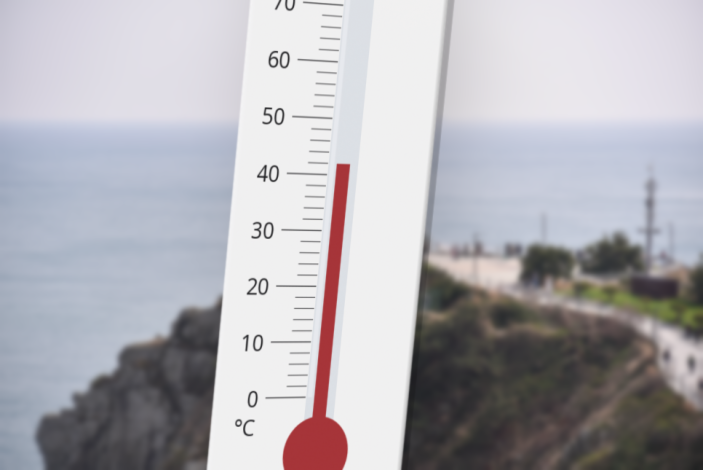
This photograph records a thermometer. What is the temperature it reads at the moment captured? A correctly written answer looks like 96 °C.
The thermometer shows 42 °C
